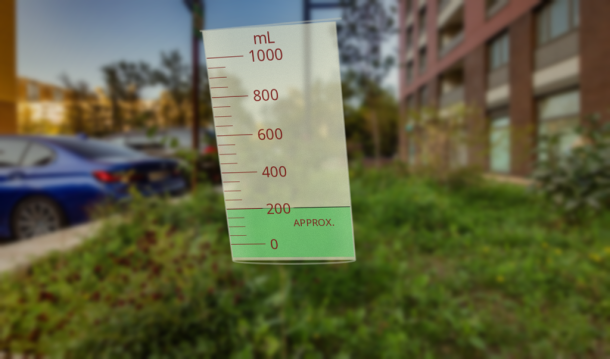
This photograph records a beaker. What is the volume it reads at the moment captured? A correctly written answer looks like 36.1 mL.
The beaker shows 200 mL
